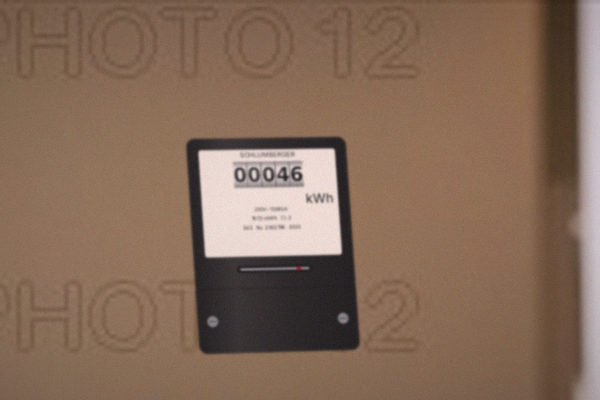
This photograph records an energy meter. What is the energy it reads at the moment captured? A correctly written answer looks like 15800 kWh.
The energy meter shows 46 kWh
